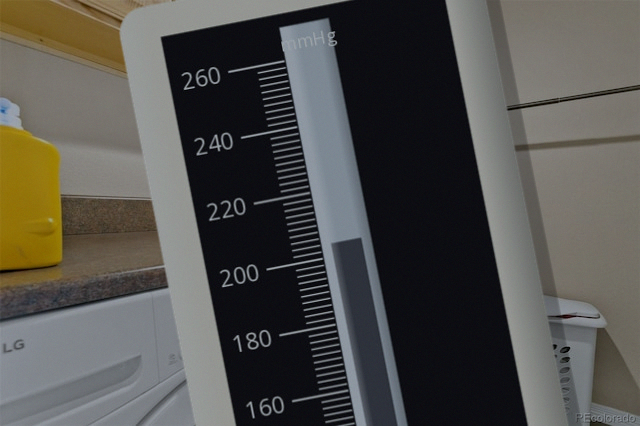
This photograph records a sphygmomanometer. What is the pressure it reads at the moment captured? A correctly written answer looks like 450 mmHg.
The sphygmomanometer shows 204 mmHg
